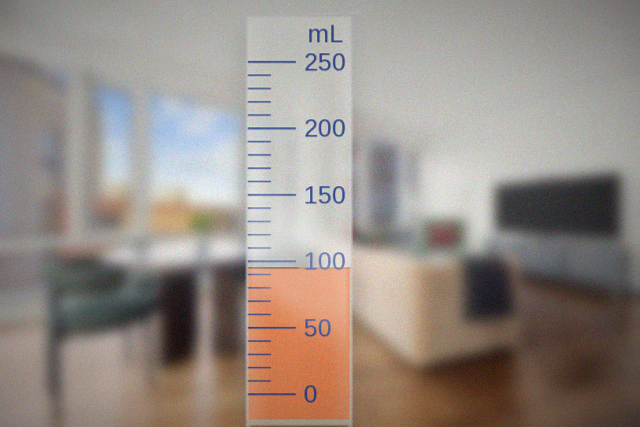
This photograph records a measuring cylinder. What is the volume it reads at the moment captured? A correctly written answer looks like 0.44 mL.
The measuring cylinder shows 95 mL
